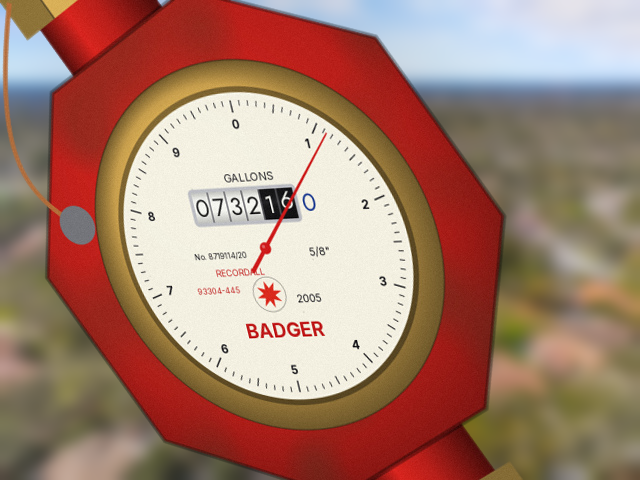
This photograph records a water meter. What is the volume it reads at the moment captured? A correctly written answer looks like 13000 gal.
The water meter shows 732161.1 gal
